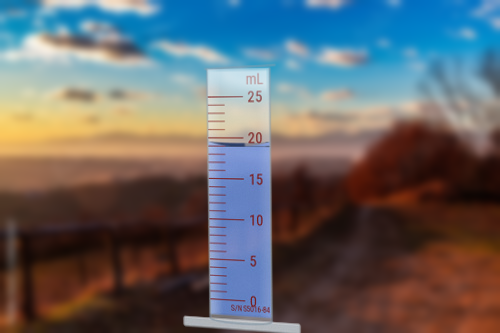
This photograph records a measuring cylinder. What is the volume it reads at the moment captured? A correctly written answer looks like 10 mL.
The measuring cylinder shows 19 mL
